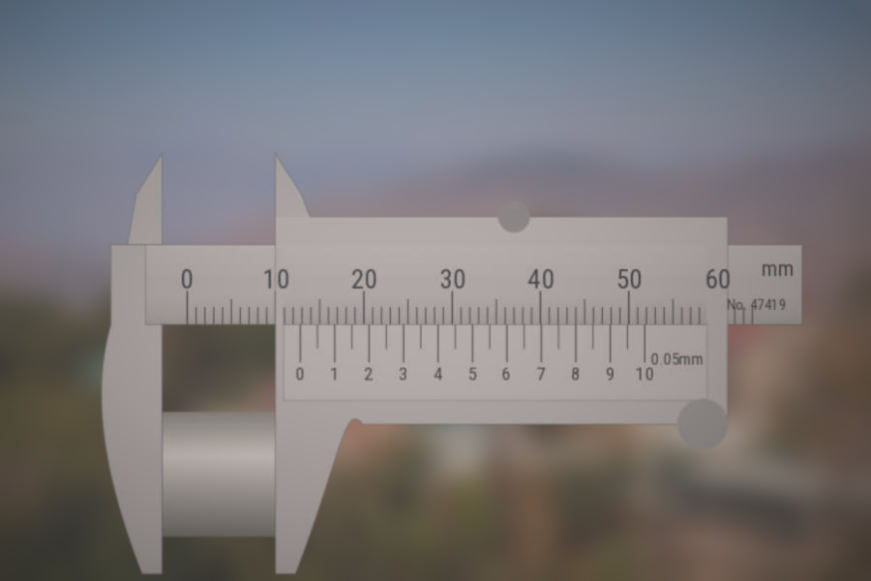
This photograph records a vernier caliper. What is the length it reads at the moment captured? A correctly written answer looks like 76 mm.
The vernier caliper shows 12.8 mm
